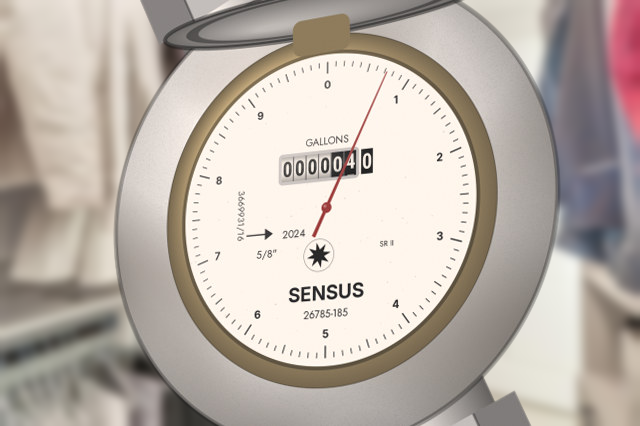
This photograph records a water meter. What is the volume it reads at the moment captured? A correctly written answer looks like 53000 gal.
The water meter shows 40.7 gal
